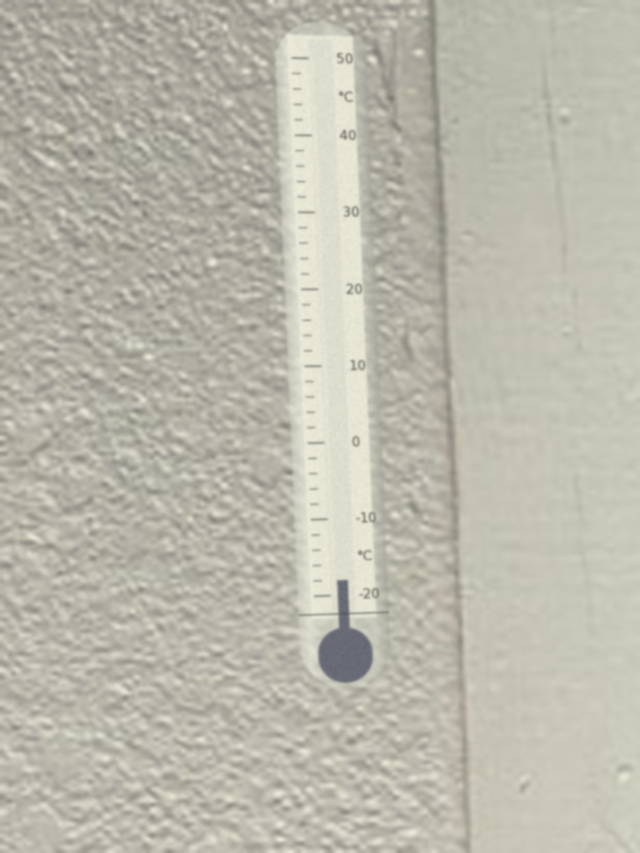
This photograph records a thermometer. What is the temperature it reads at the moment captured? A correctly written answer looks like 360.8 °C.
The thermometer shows -18 °C
